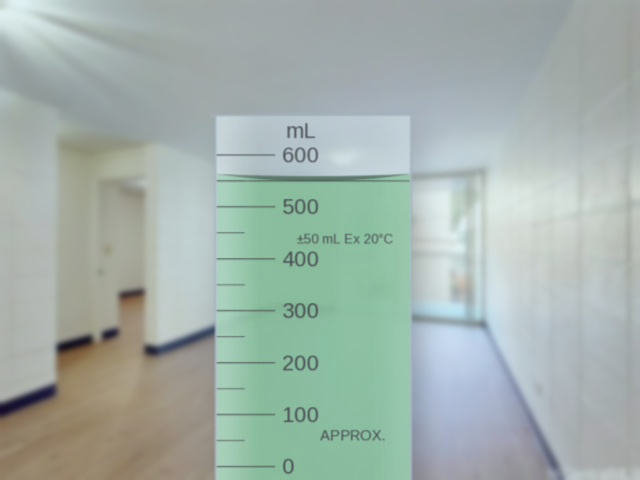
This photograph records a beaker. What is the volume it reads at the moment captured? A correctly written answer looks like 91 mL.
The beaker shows 550 mL
